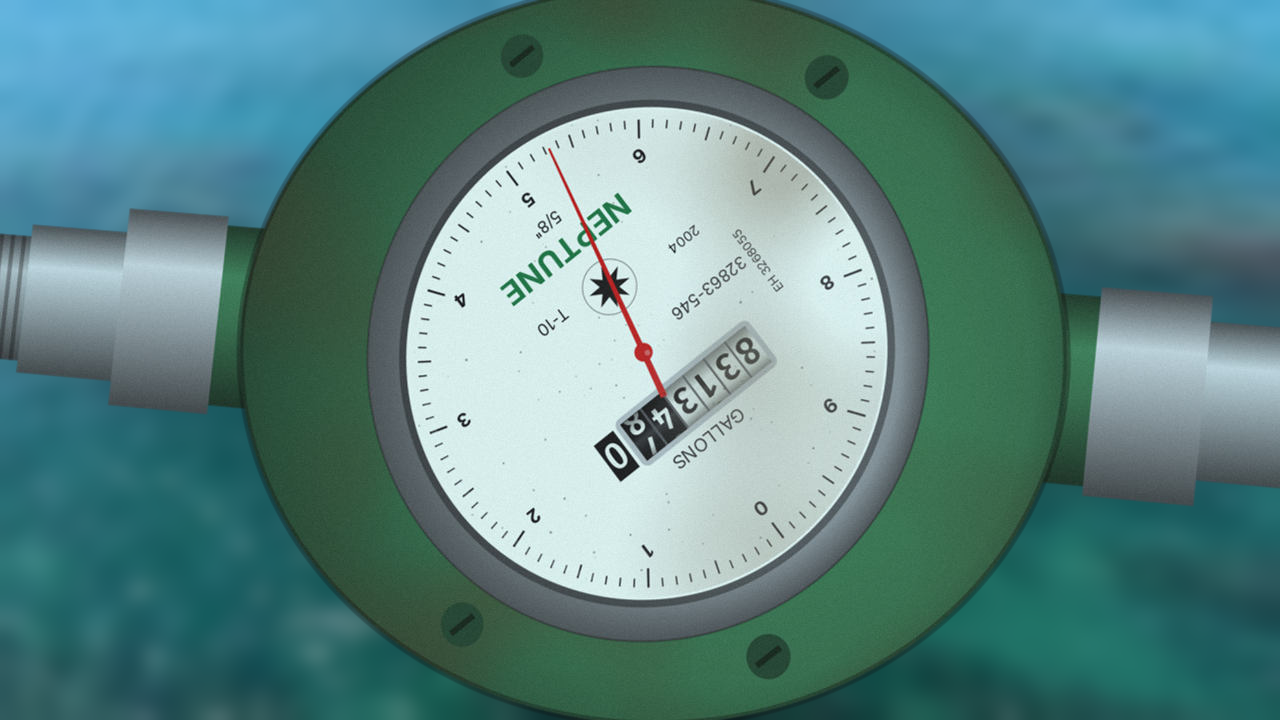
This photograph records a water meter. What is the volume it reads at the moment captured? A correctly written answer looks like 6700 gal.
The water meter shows 8313475.3 gal
